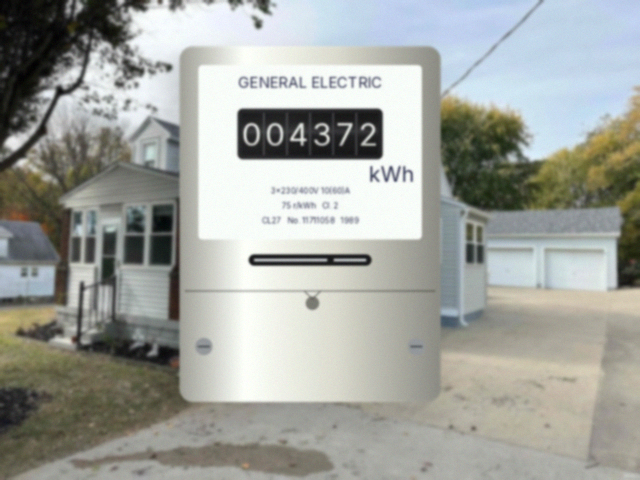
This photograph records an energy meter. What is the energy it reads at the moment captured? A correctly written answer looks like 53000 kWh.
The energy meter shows 4372 kWh
